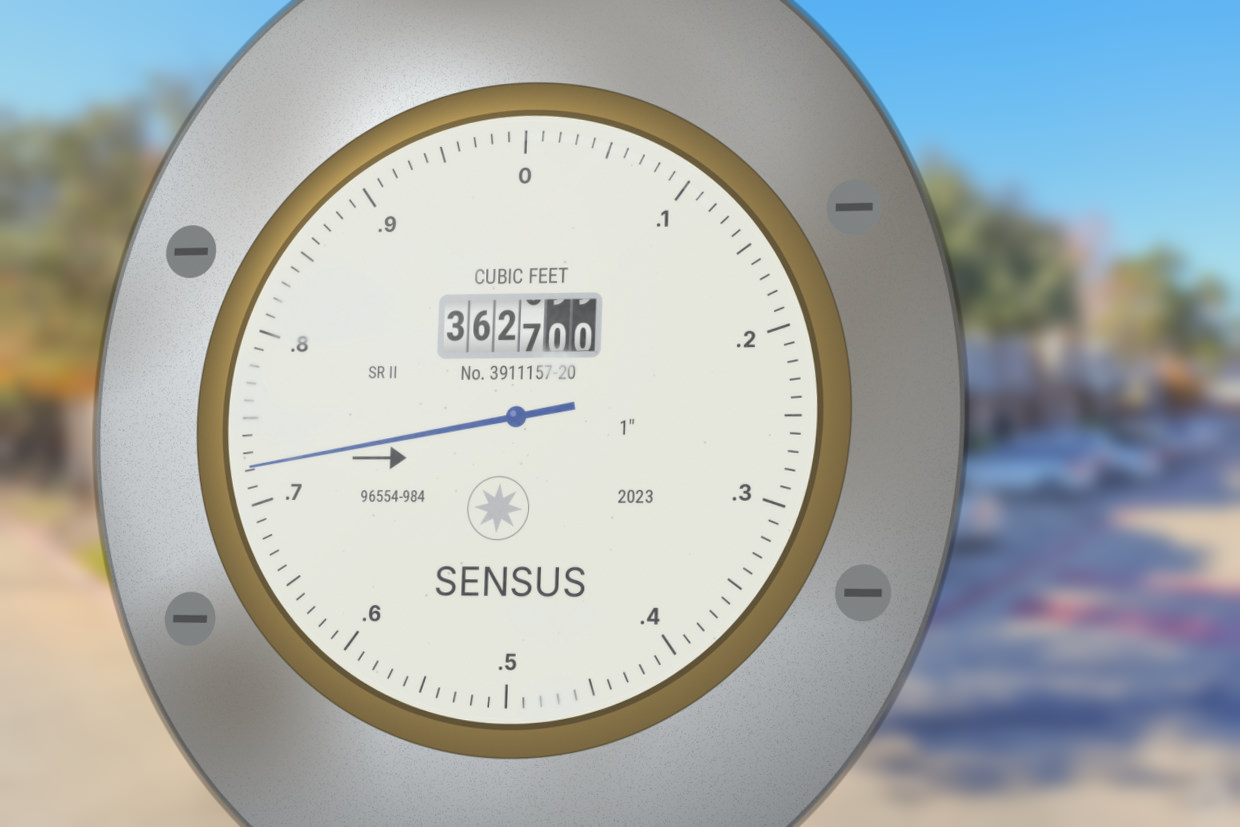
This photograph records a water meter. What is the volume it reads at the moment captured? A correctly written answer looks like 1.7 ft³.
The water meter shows 362699.72 ft³
